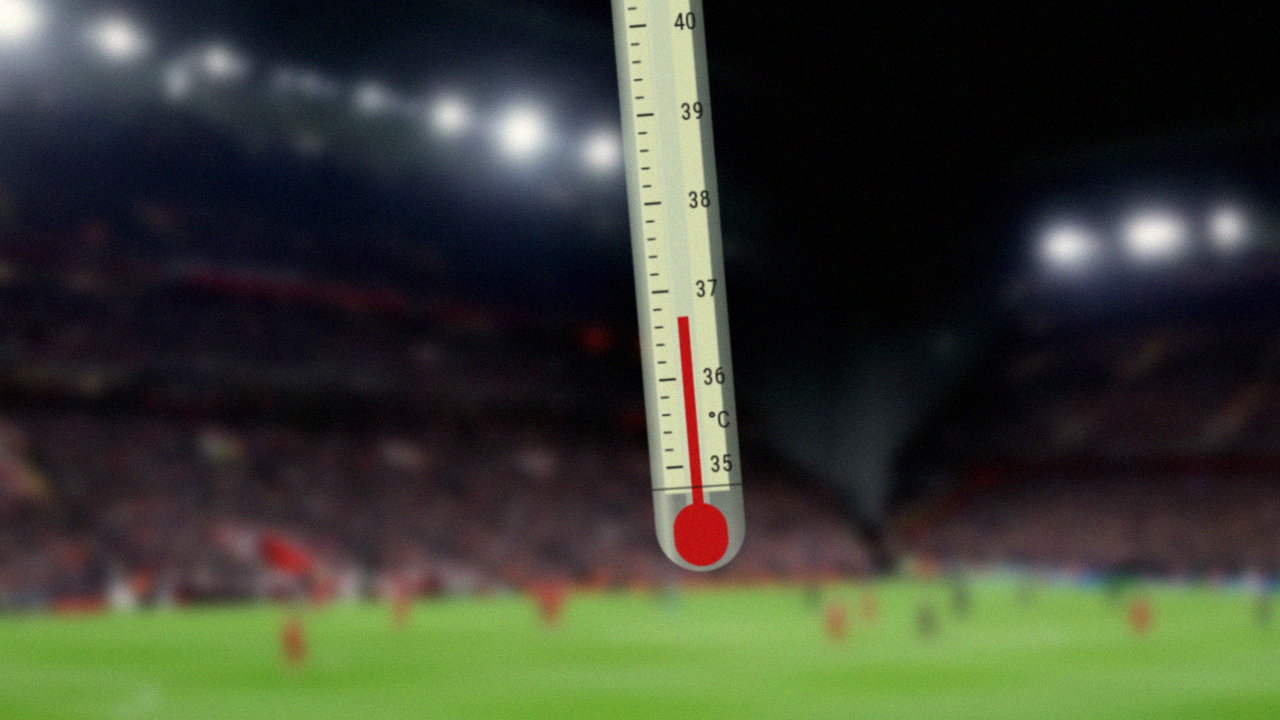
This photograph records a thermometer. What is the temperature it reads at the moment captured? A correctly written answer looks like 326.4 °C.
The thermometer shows 36.7 °C
